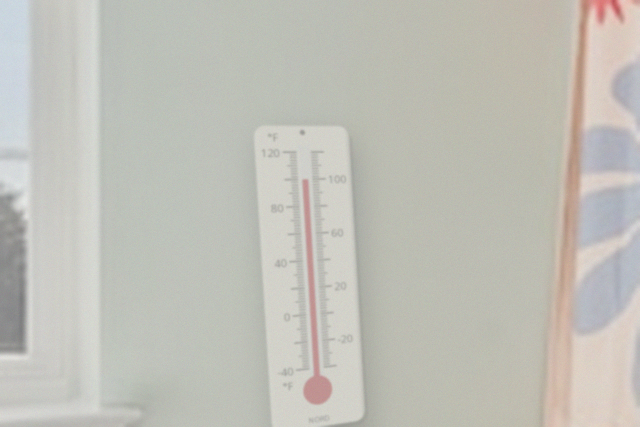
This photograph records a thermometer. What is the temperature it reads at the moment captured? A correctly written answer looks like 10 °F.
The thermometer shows 100 °F
